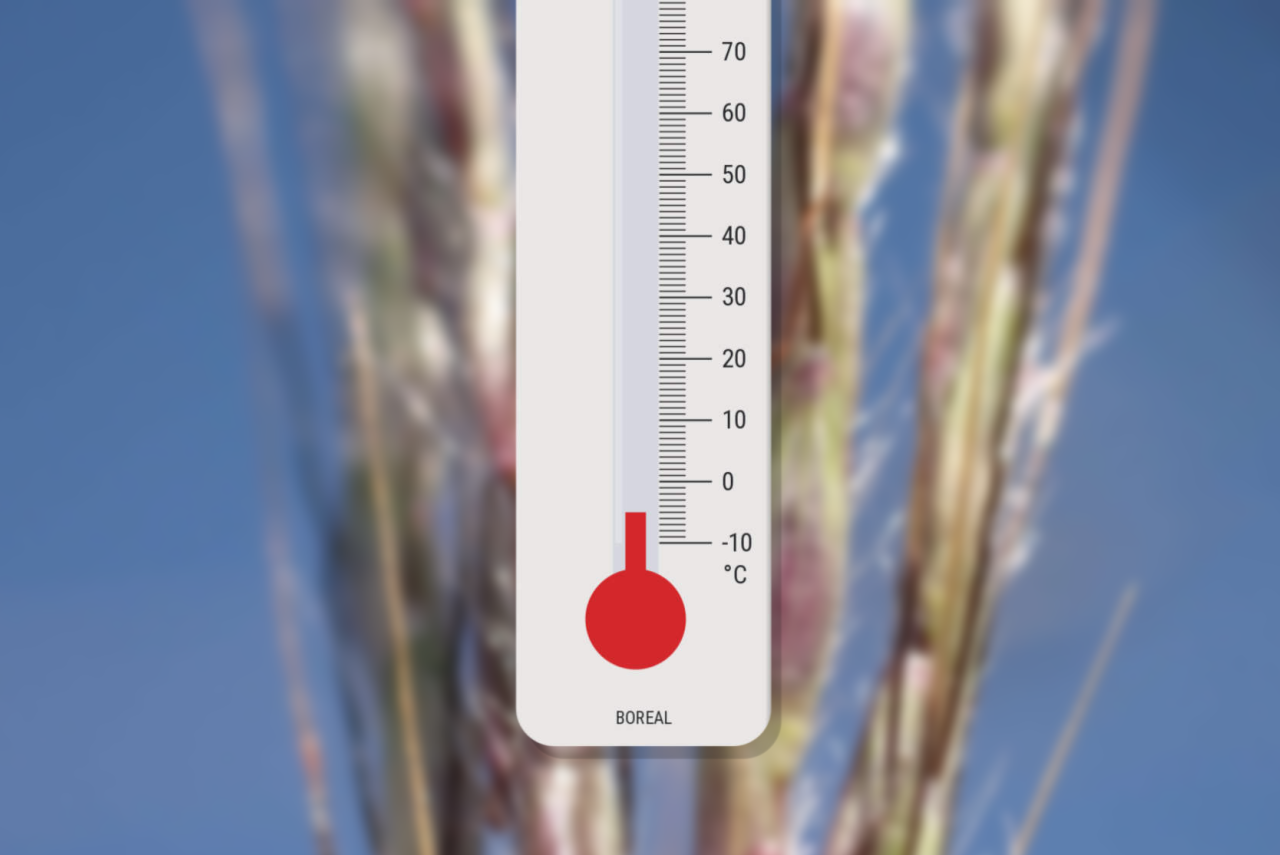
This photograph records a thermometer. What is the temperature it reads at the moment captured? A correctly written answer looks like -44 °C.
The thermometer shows -5 °C
